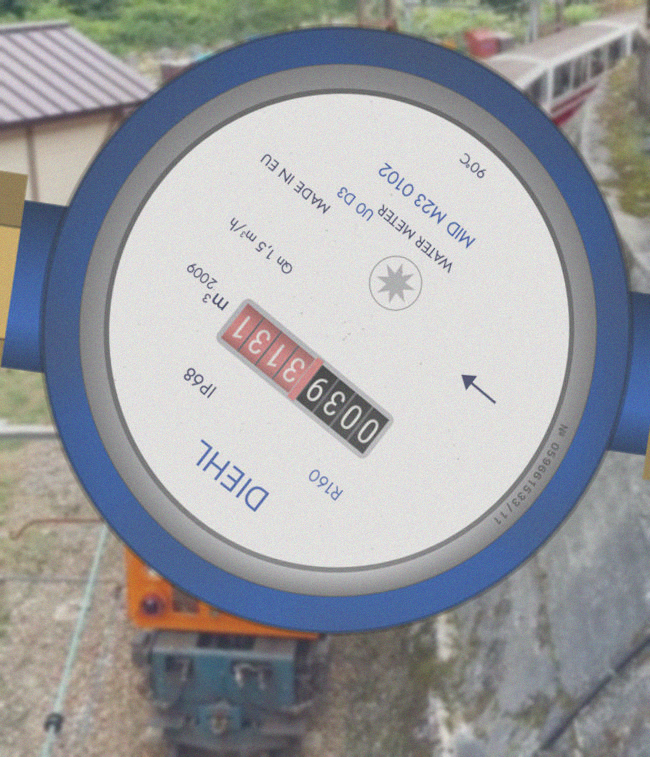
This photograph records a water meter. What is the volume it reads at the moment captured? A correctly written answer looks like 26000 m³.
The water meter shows 39.3131 m³
